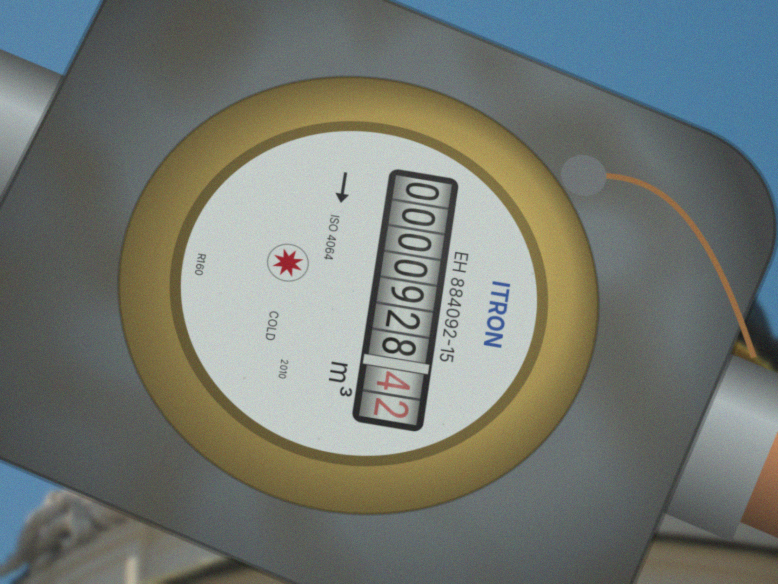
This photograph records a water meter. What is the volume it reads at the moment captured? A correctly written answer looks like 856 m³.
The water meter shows 928.42 m³
